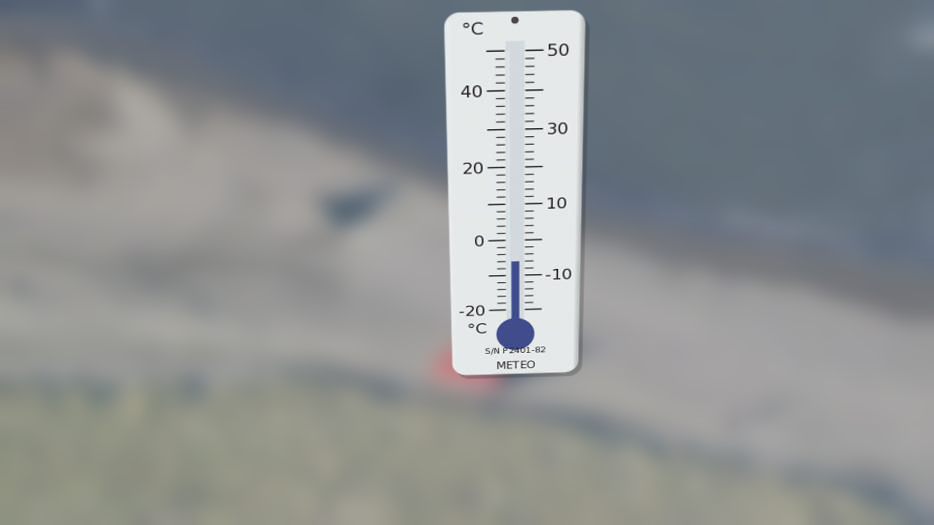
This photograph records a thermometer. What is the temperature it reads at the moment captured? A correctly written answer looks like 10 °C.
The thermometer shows -6 °C
